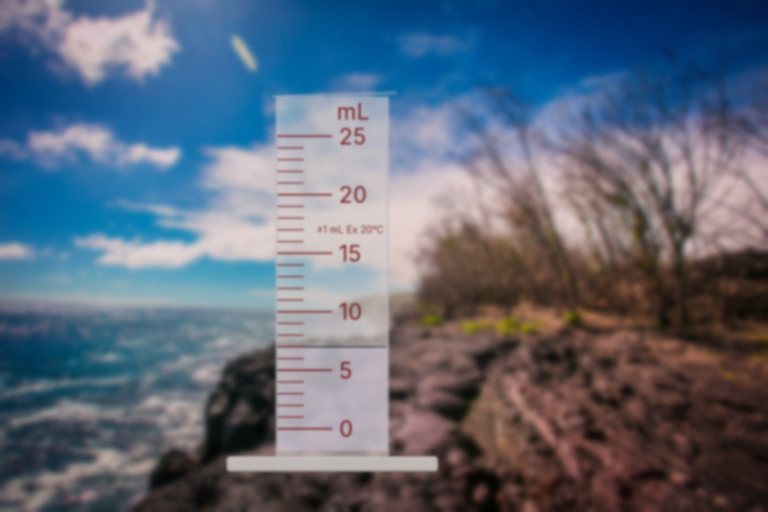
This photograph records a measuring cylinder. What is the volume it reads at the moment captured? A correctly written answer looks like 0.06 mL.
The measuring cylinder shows 7 mL
